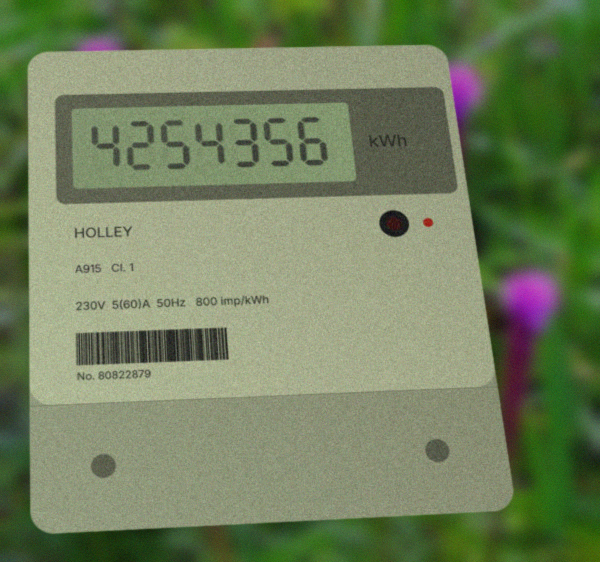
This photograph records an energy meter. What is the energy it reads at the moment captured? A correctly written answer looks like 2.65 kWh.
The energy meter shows 4254356 kWh
